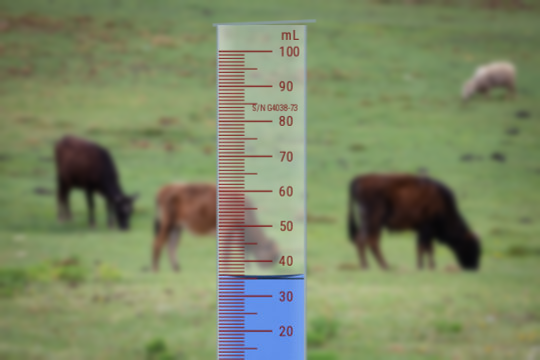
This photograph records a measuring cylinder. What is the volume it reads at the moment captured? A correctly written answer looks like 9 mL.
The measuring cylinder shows 35 mL
